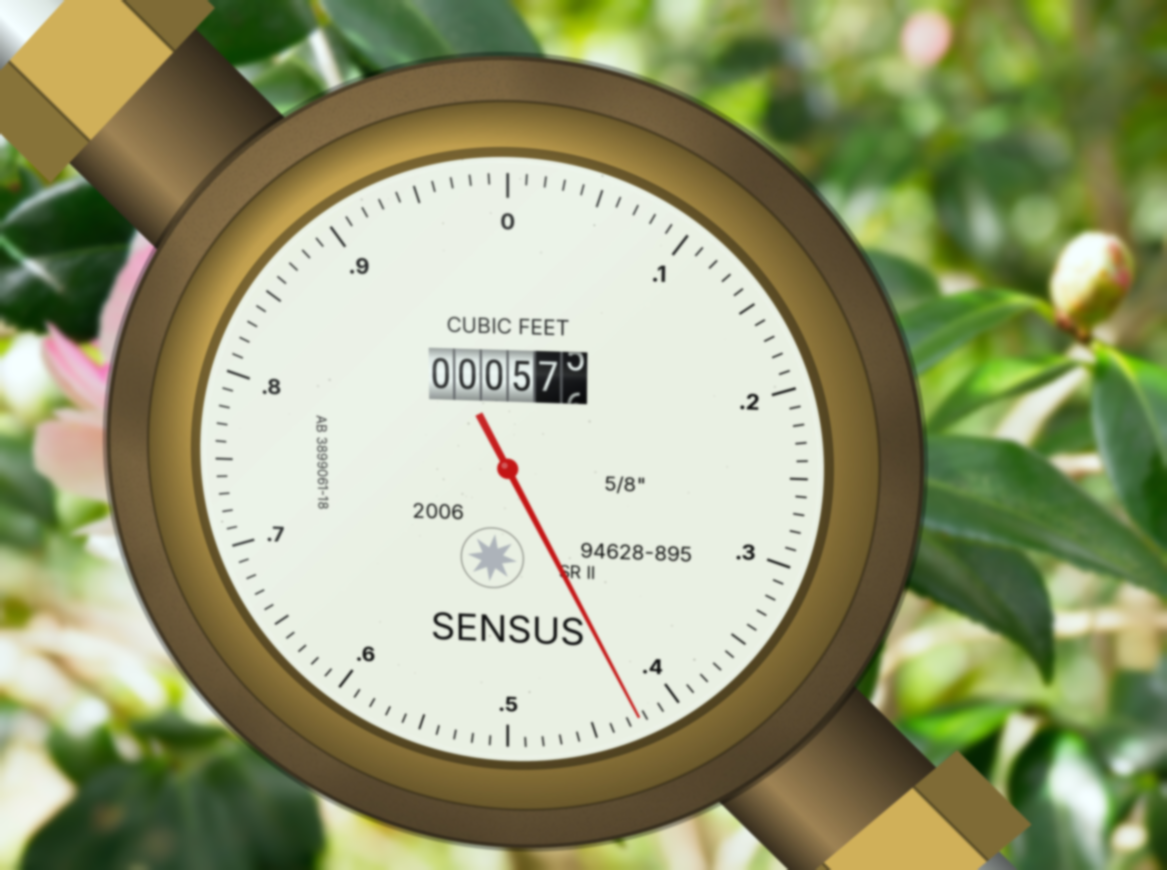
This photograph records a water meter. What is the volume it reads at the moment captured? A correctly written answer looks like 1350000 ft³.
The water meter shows 575.42 ft³
